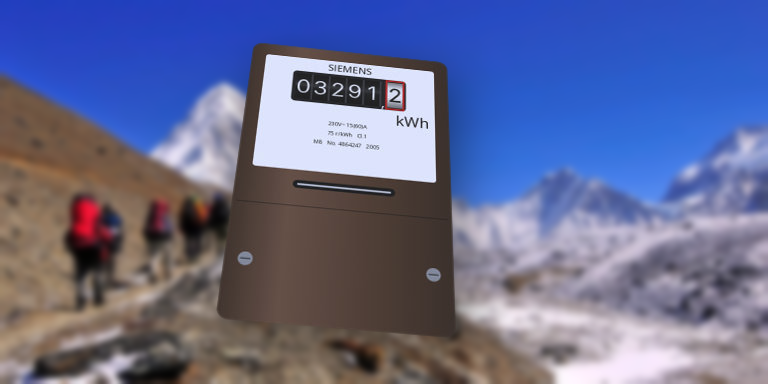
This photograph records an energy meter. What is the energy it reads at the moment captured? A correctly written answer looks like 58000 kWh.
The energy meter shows 3291.2 kWh
